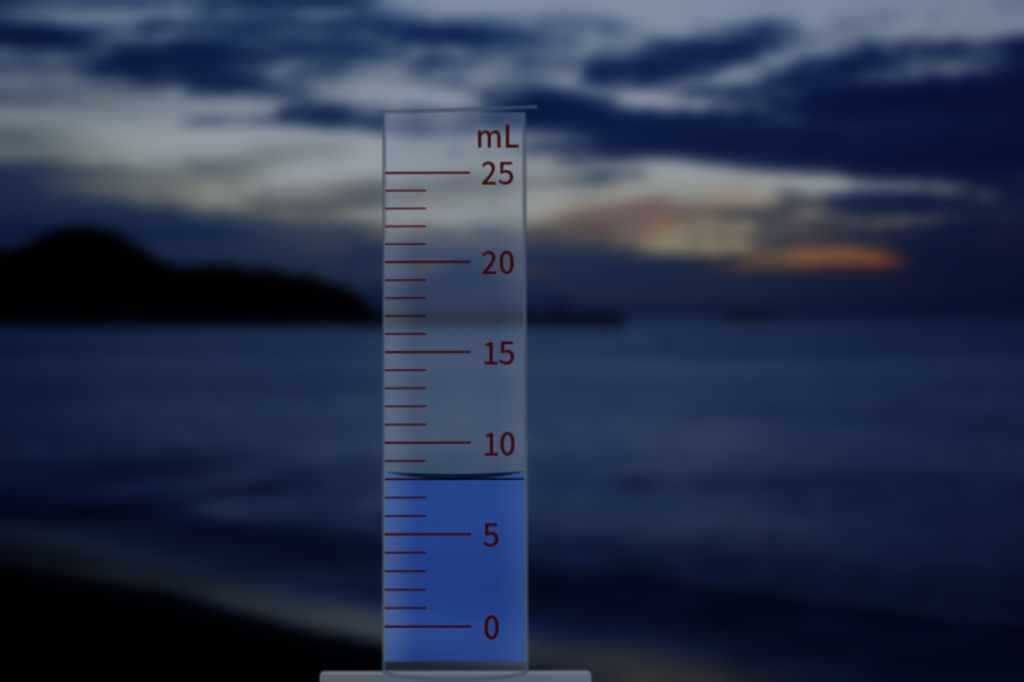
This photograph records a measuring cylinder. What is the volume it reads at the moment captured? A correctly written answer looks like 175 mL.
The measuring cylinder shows 8 mL
